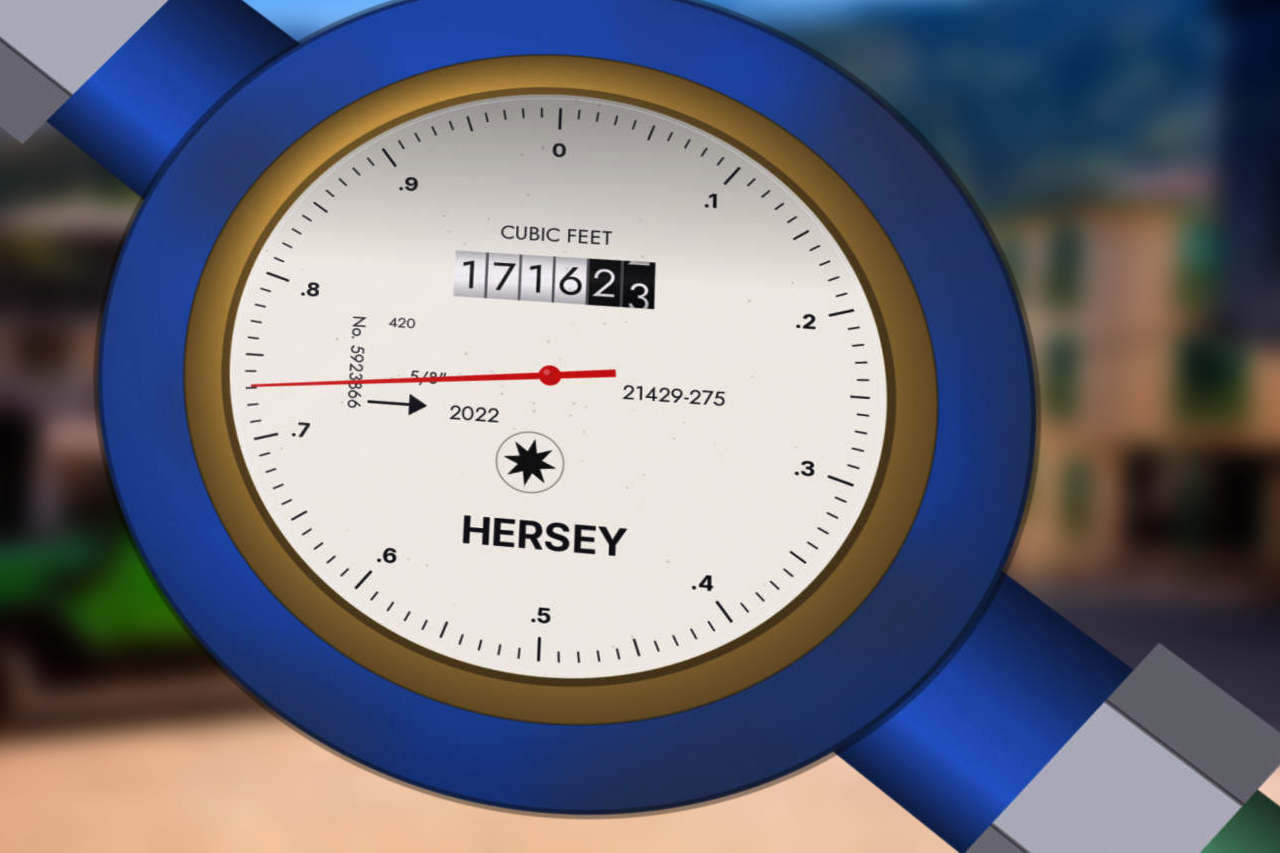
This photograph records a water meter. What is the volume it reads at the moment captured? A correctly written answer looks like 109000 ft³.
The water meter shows 171622.73 ft³
